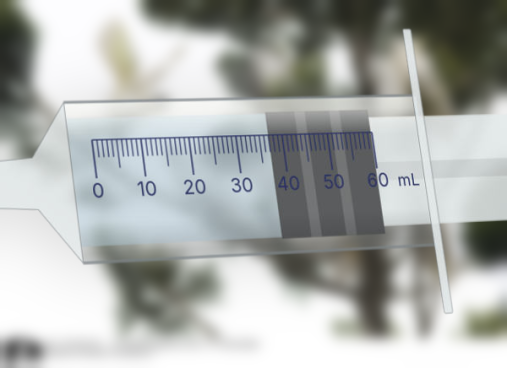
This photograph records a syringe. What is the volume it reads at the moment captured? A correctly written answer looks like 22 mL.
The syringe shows 37 mL
